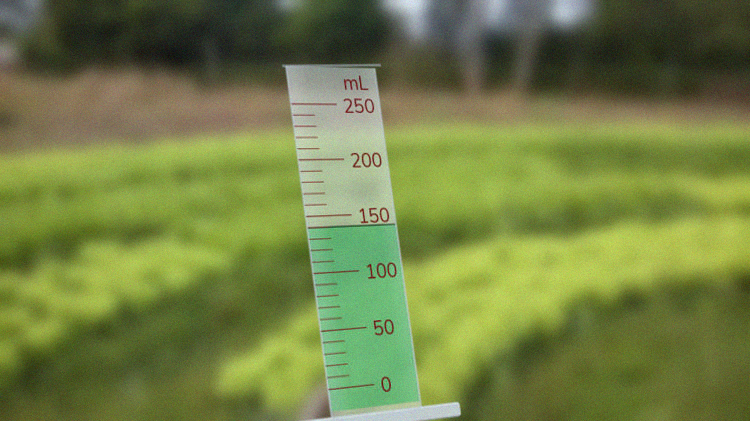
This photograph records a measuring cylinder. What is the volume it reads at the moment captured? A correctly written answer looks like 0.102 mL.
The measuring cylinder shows 140 mL
